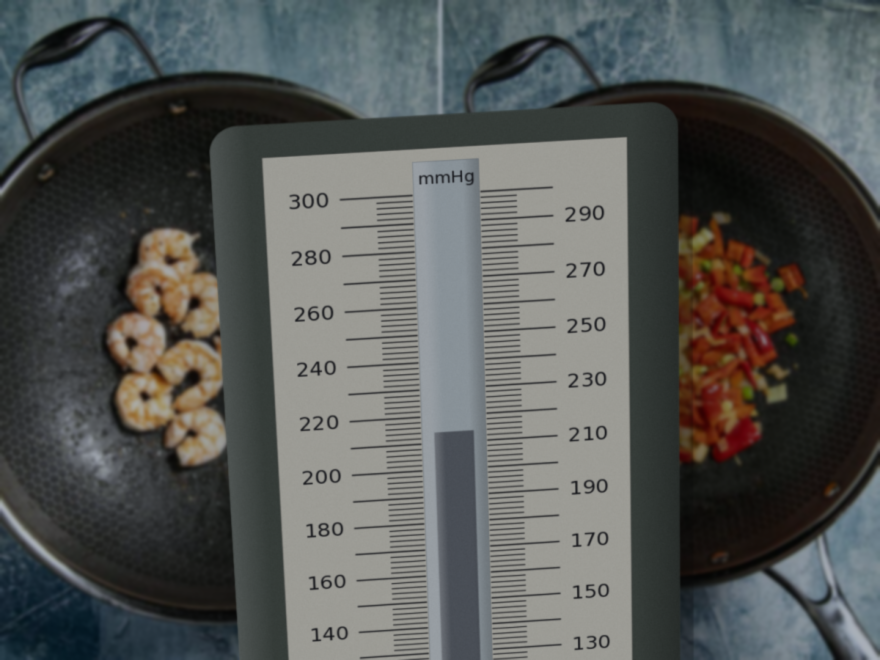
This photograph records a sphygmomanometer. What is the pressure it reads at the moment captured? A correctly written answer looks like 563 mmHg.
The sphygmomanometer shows 214 mmHg
